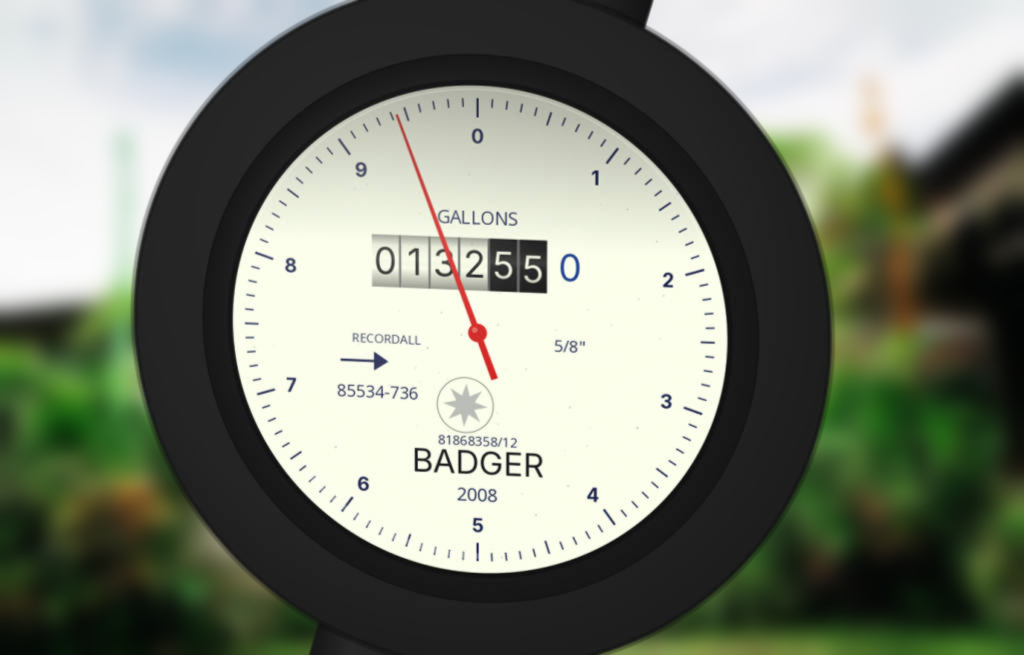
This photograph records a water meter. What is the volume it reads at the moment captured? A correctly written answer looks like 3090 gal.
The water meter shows 132549.4 gal
